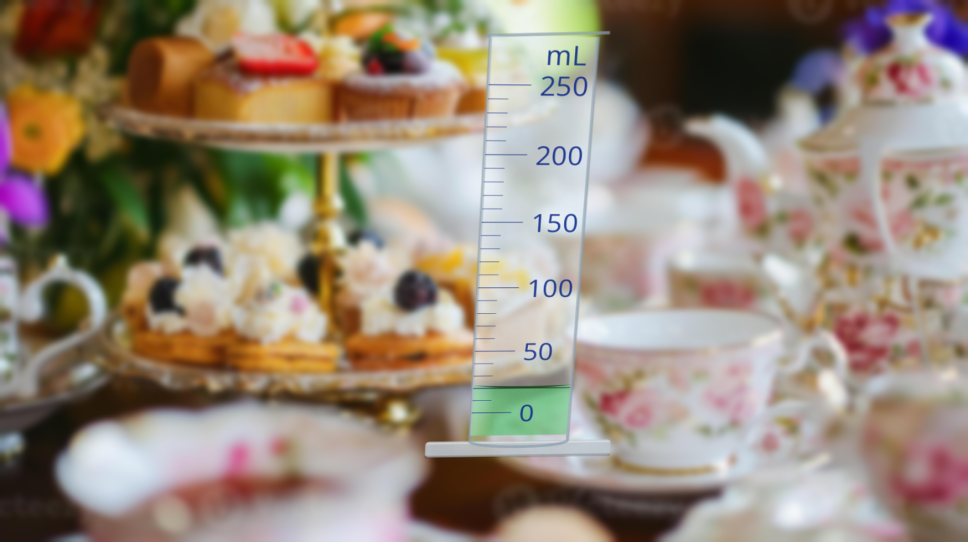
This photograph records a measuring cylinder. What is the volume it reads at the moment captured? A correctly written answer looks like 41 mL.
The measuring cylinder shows 20 mL
